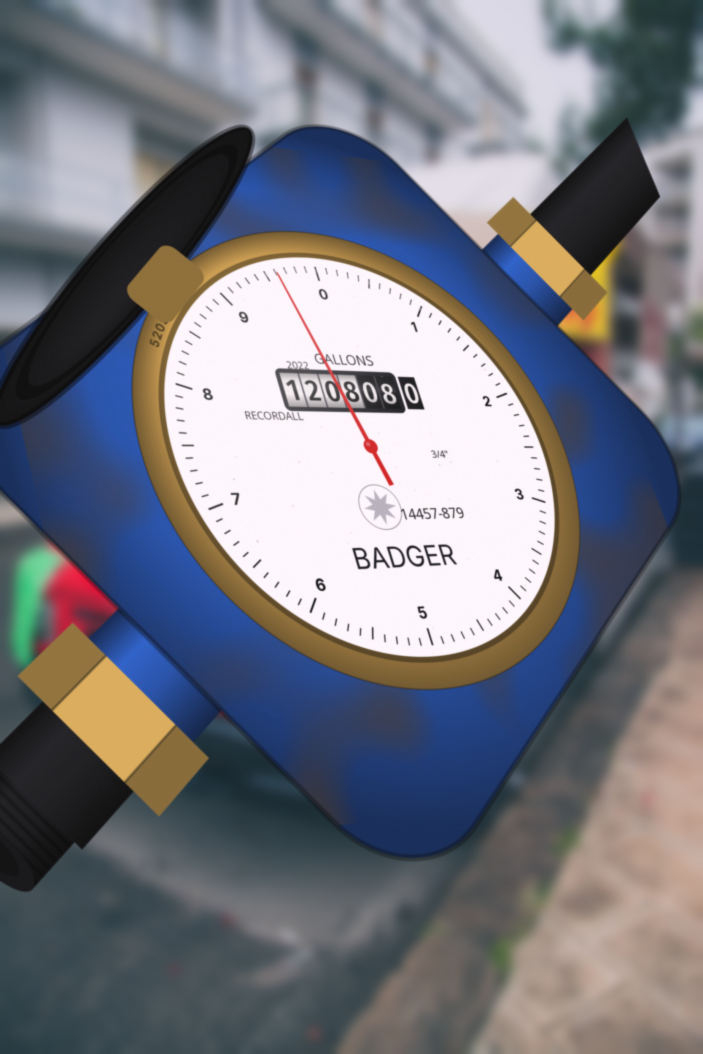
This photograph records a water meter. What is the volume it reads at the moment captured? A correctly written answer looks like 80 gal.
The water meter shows 1208079.6 gal
